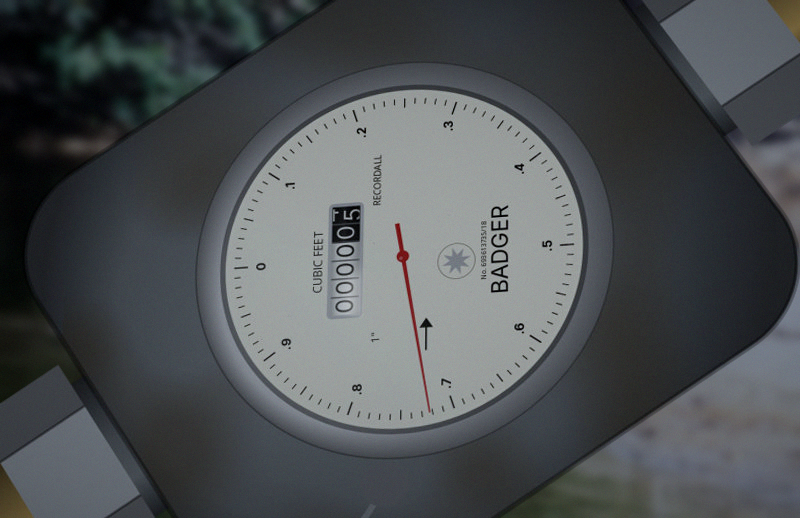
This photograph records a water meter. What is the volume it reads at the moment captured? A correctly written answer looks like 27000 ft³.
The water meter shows 4.72 ft³
